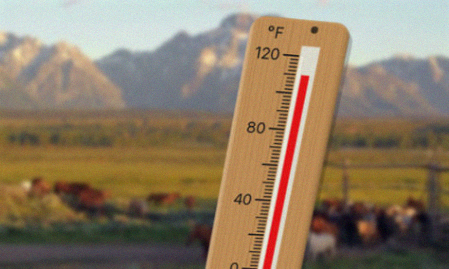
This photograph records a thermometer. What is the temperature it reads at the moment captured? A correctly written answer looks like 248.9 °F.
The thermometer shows 110 °F
